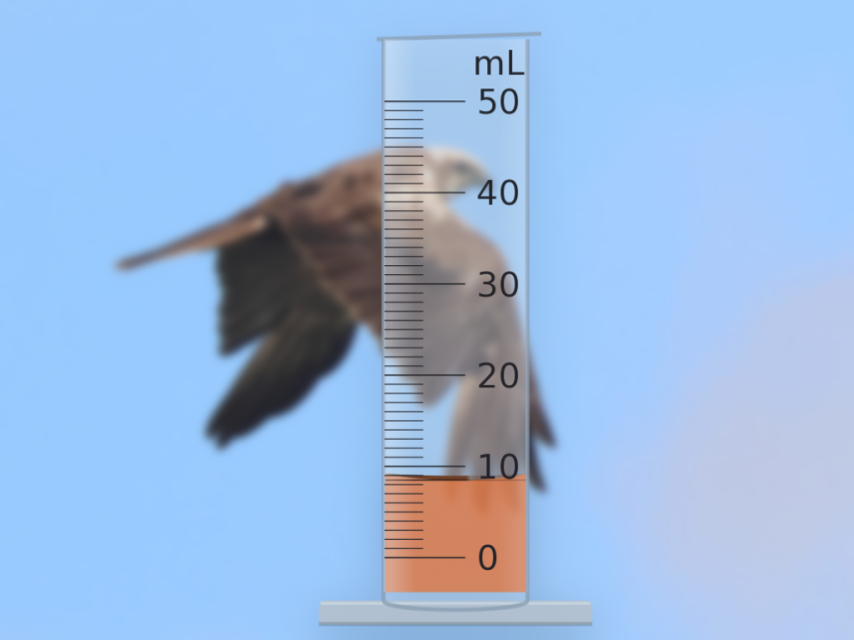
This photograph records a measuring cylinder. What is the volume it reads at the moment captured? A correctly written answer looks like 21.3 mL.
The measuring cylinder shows 8.5 mL
